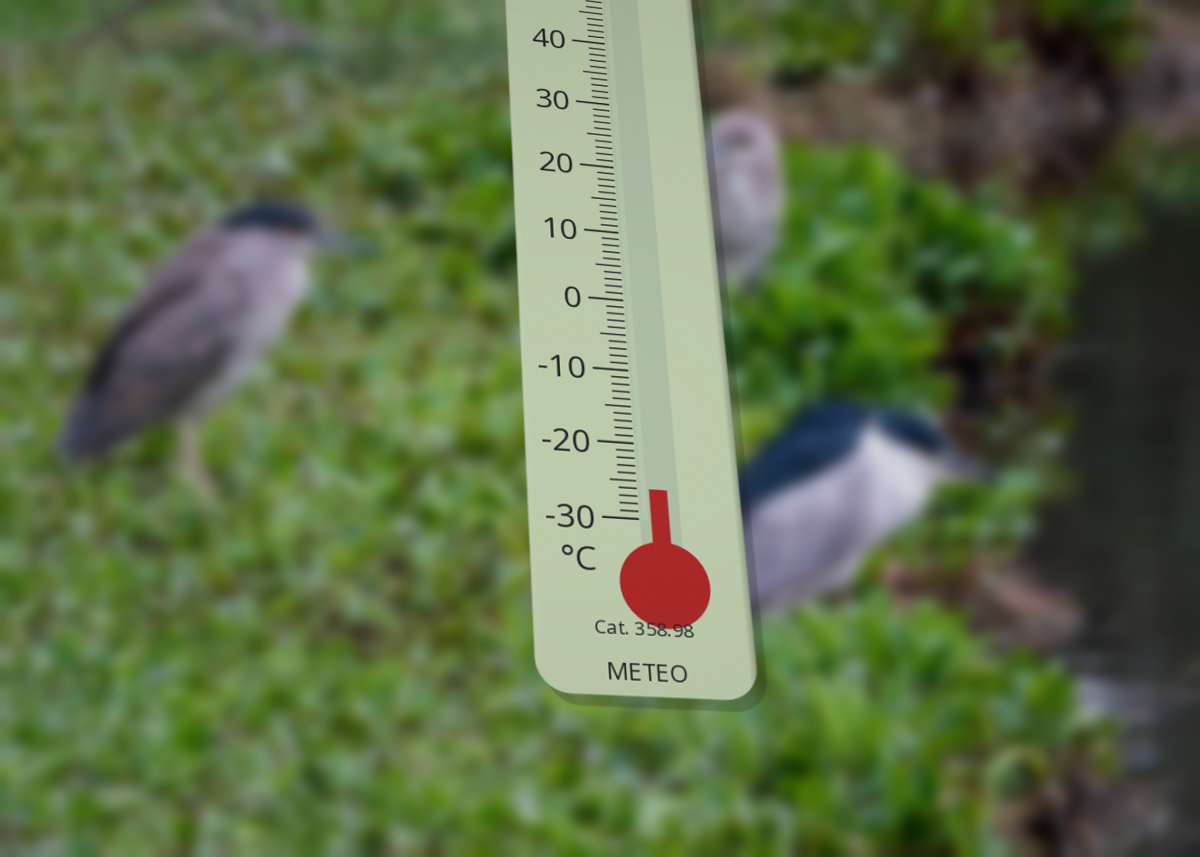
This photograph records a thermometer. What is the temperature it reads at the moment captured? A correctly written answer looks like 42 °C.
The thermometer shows -26 °C
